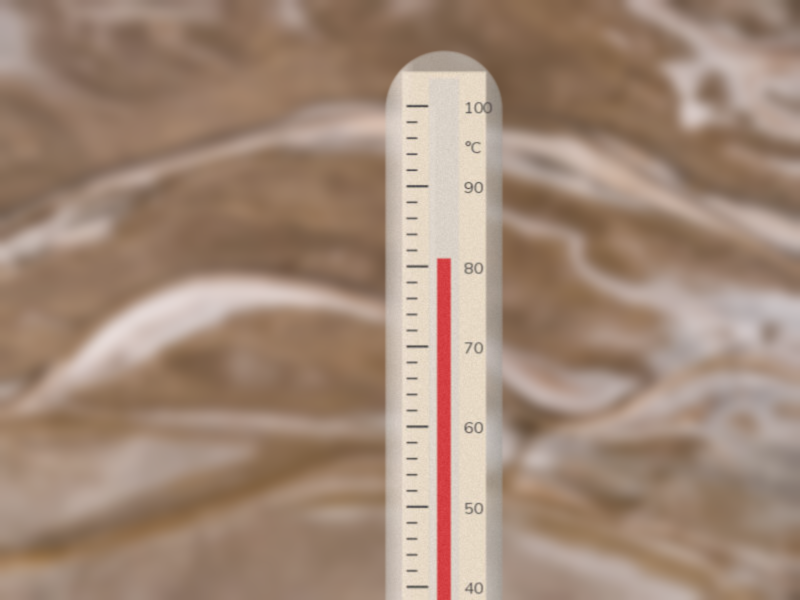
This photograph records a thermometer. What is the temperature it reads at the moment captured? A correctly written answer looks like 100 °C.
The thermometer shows 81 °C
